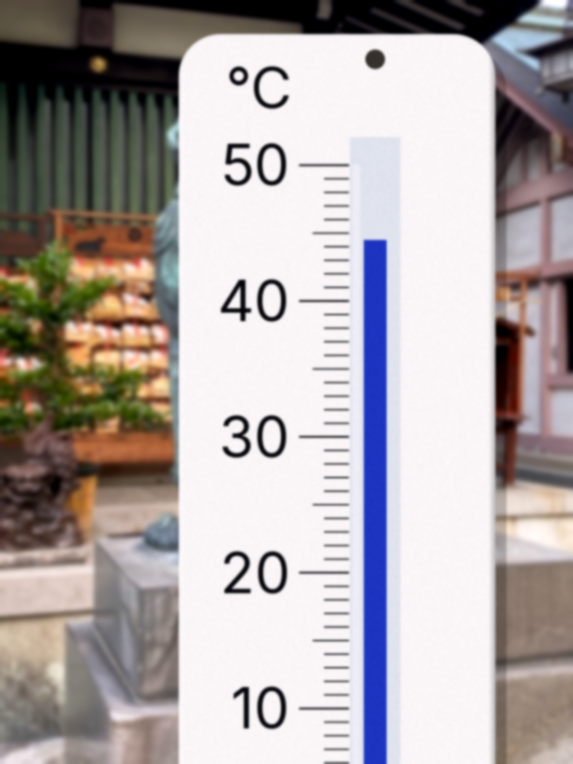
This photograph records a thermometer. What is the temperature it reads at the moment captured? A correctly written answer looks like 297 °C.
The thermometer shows 44.5 °C
